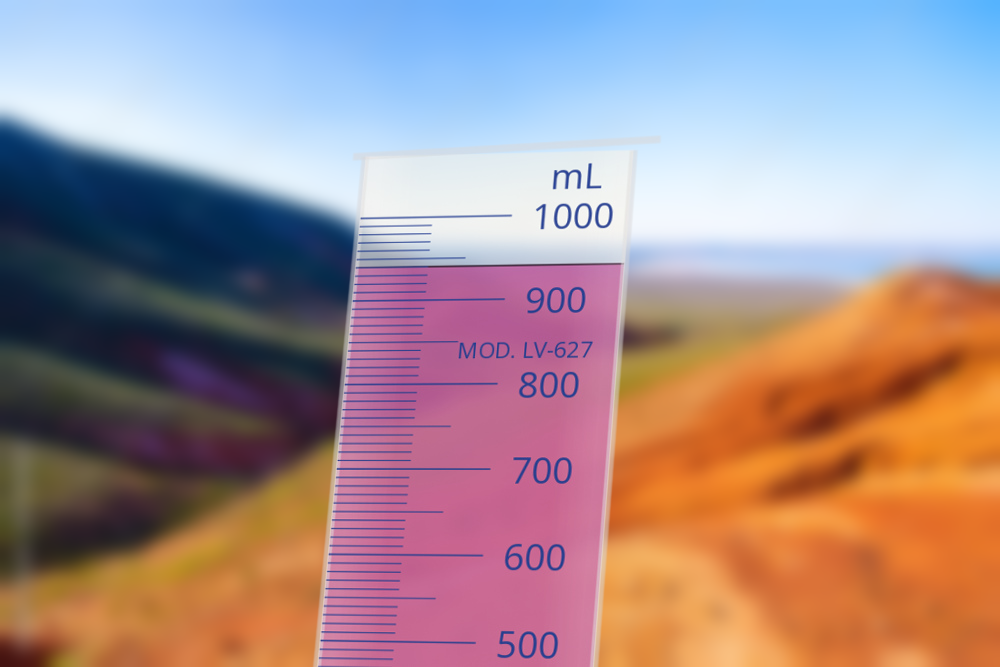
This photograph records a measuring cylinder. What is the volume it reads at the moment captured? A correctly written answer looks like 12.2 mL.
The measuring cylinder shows 940 mL
